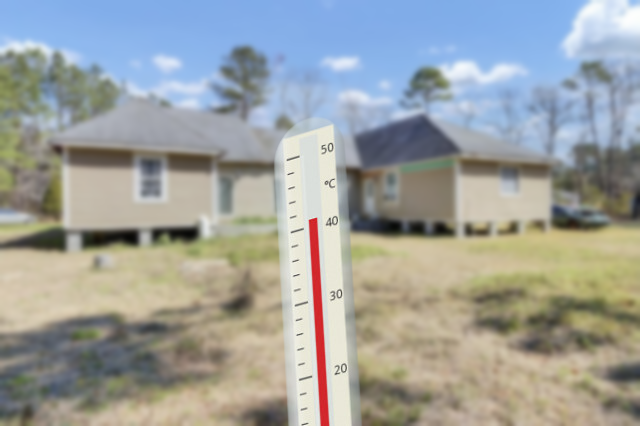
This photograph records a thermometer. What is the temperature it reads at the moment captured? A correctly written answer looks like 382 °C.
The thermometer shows 41 °C
